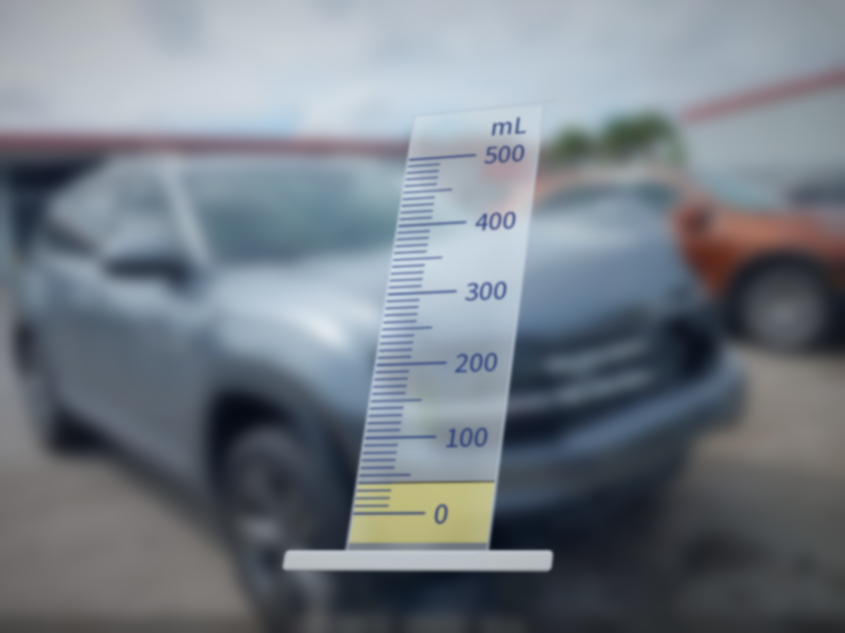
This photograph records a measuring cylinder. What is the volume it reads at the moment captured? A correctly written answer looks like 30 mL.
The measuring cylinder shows 40 mL
